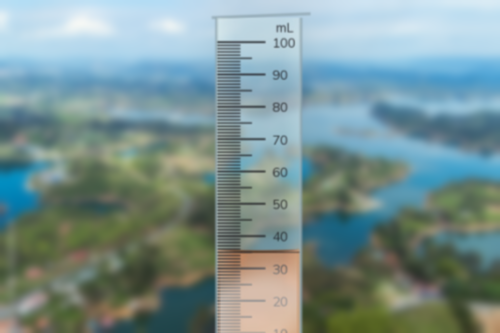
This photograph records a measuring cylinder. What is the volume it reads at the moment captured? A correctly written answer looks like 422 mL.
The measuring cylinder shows 35 mL
